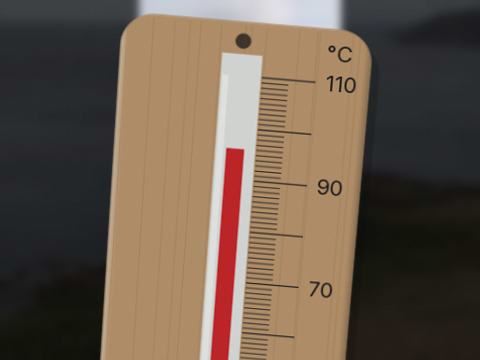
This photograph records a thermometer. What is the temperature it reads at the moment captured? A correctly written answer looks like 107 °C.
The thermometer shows 96 °C
